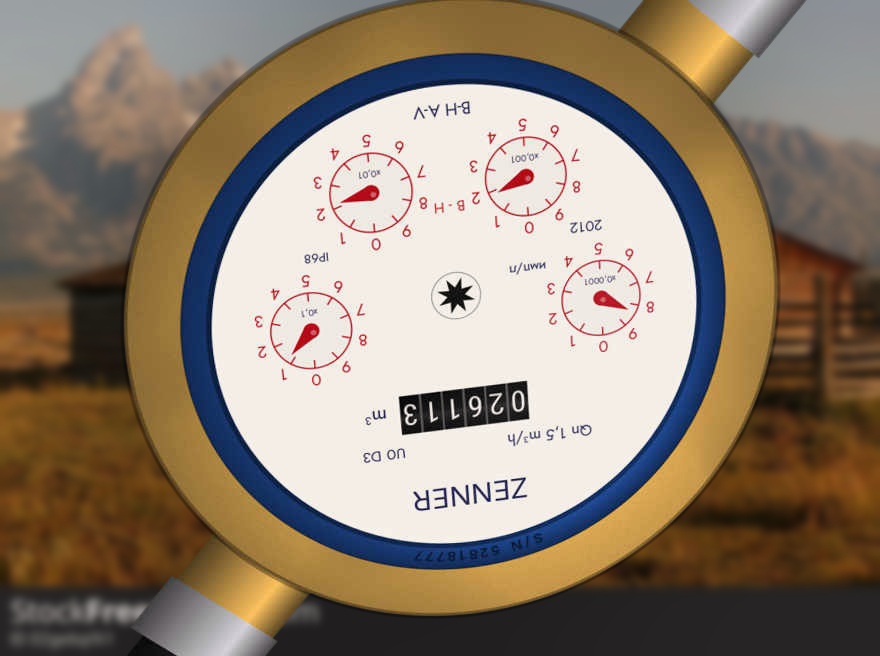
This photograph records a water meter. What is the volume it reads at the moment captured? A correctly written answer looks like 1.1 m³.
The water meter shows 26113.1218 m³
